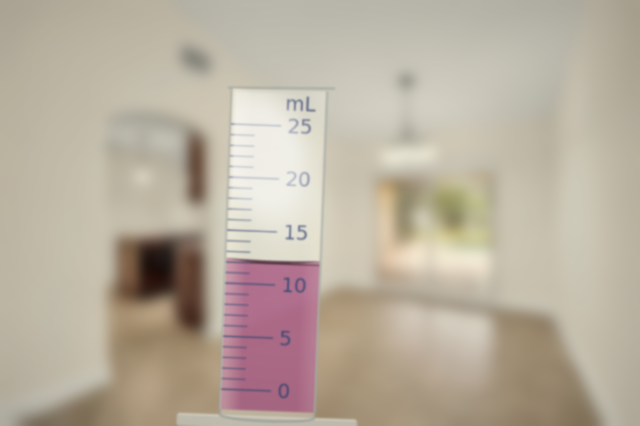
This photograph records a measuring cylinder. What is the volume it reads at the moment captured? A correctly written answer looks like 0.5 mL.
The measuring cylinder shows 12 mL
